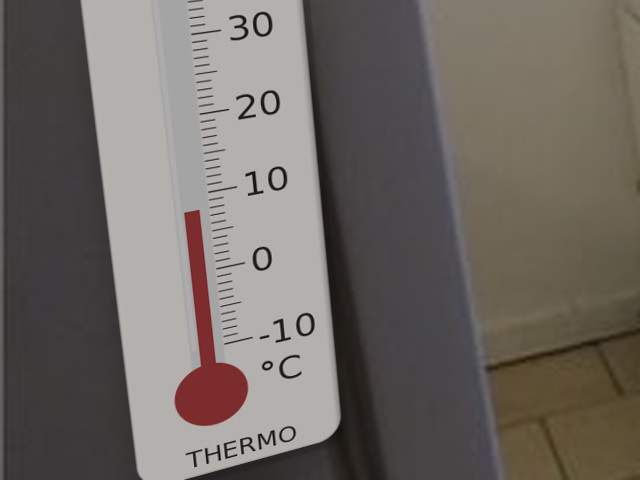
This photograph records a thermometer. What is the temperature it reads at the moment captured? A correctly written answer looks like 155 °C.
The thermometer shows 8 °C
